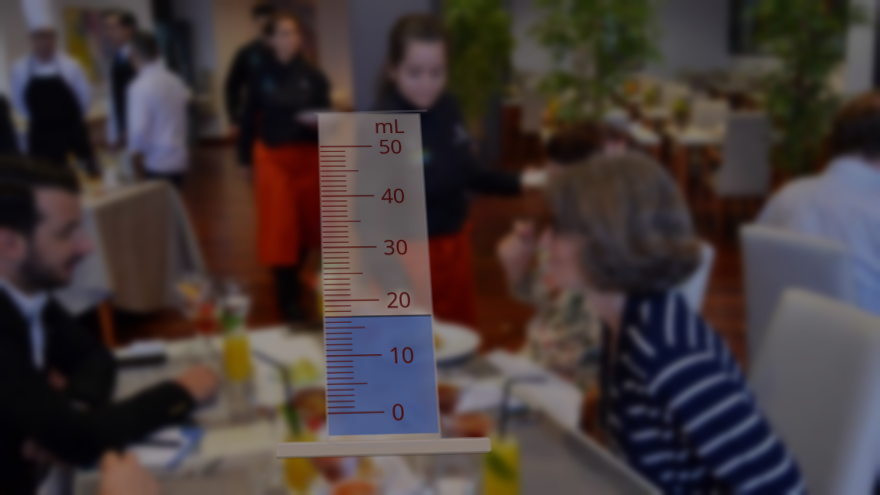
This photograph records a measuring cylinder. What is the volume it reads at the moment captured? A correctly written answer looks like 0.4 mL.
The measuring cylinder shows 17 mL
